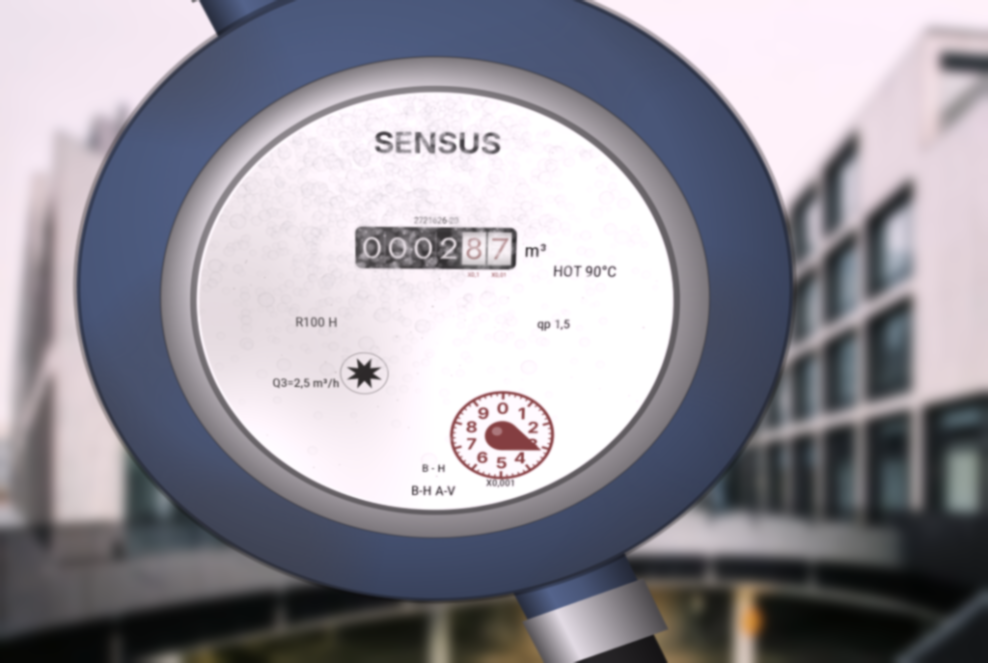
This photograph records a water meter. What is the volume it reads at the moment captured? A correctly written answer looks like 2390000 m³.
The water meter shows 2.873 m³
